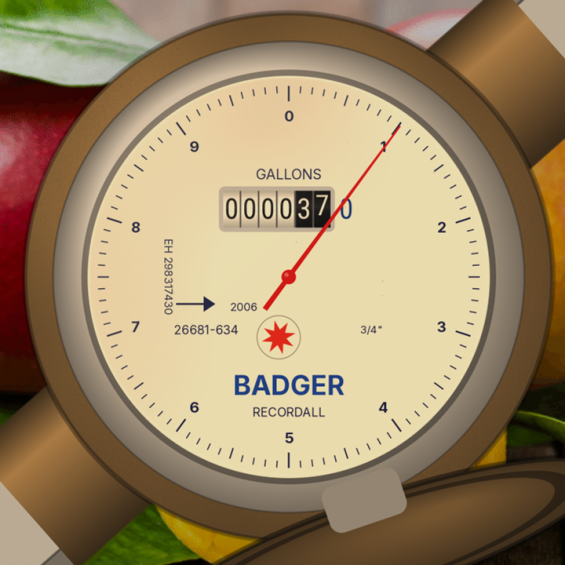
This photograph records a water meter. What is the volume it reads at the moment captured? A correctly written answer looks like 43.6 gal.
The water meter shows 371.0 gal
